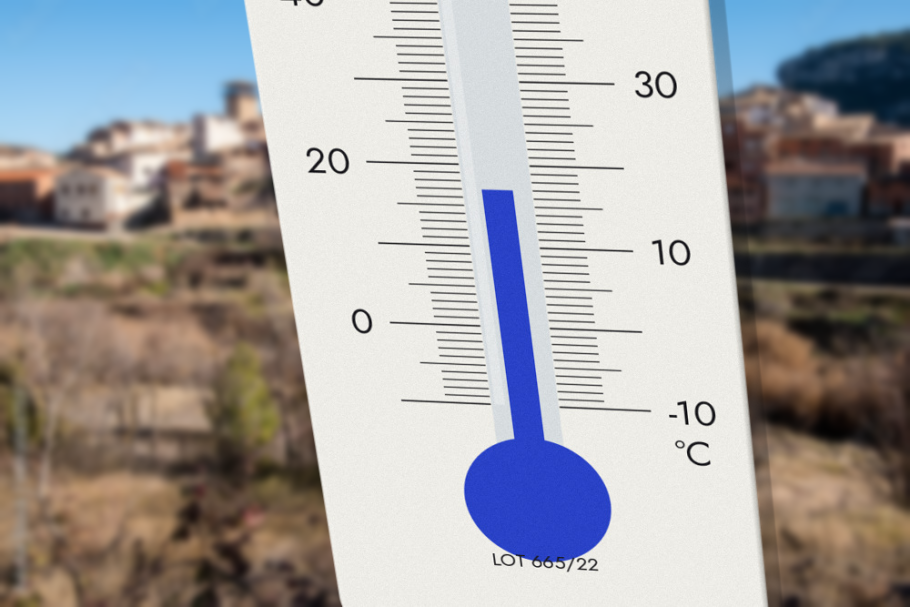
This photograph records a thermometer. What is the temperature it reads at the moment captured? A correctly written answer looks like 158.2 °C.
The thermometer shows 17 °C
